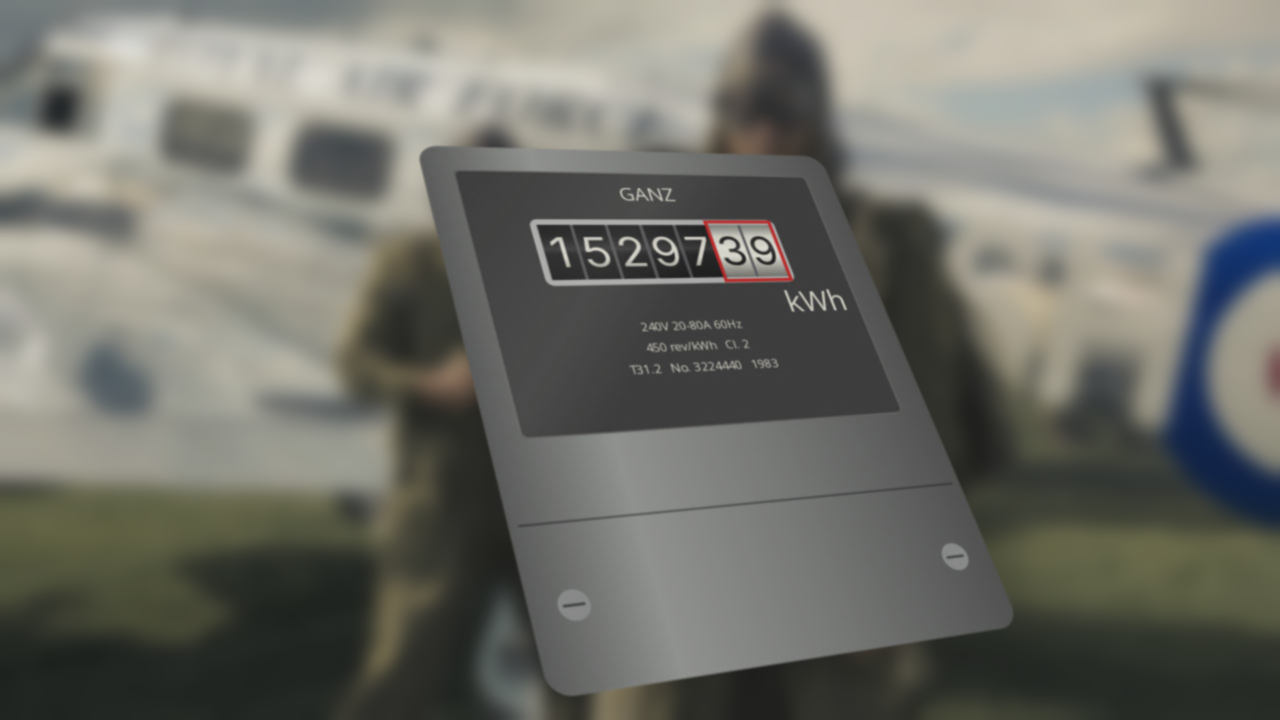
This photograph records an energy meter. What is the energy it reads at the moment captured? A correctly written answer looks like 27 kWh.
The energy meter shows 15297.39 kWh
